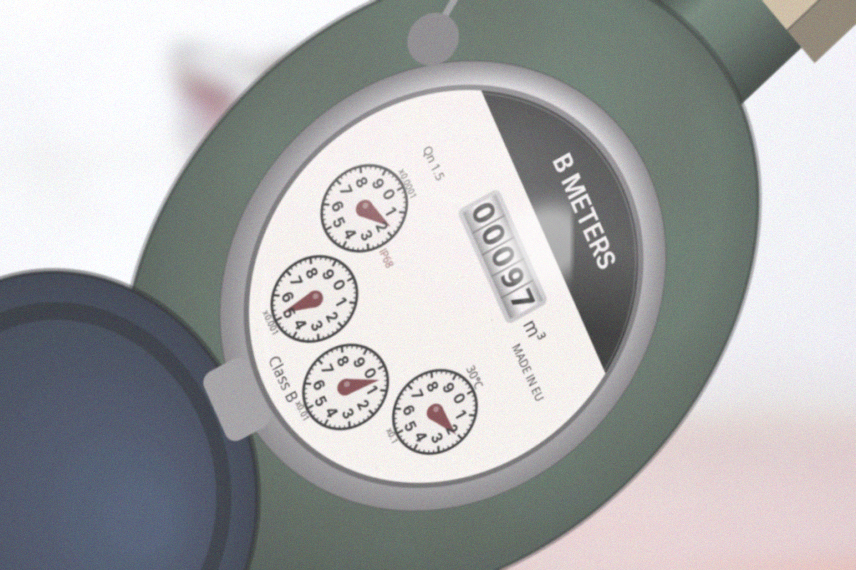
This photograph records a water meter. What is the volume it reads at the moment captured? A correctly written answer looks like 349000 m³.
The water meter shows 97.2051 m³
